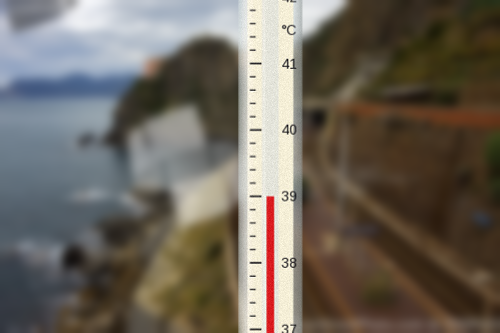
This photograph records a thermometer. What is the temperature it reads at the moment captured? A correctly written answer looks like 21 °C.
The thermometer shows 39 °C
